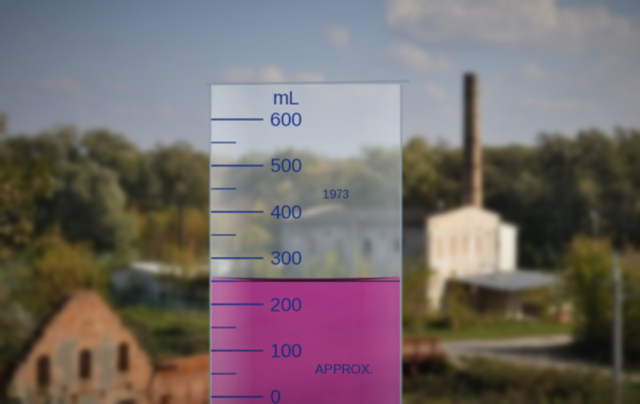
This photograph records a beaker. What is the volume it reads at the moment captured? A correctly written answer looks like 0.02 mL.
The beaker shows 250 mL
